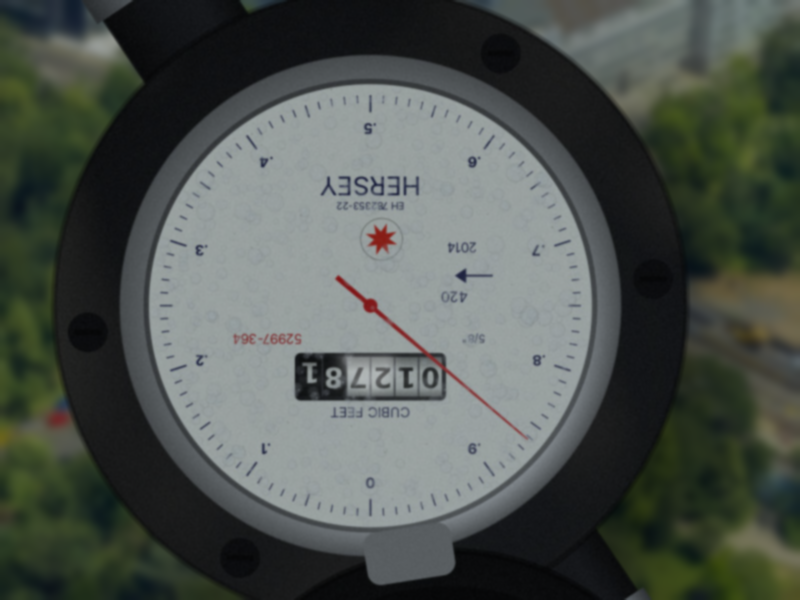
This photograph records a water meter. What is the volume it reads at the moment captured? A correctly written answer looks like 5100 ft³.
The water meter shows 12780.86 ft³
